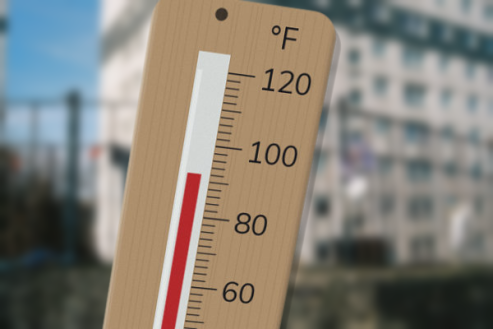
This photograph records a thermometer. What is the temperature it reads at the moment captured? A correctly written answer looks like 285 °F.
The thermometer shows 92 °F
